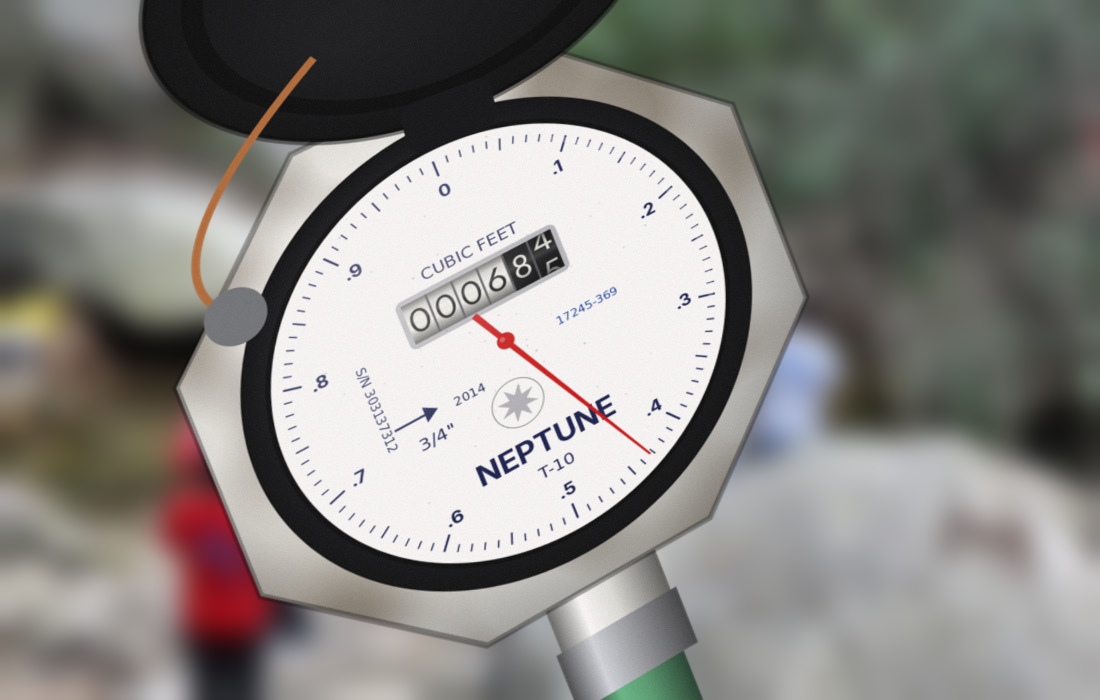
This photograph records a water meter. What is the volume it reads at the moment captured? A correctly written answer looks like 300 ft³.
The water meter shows 684.43 ft³
